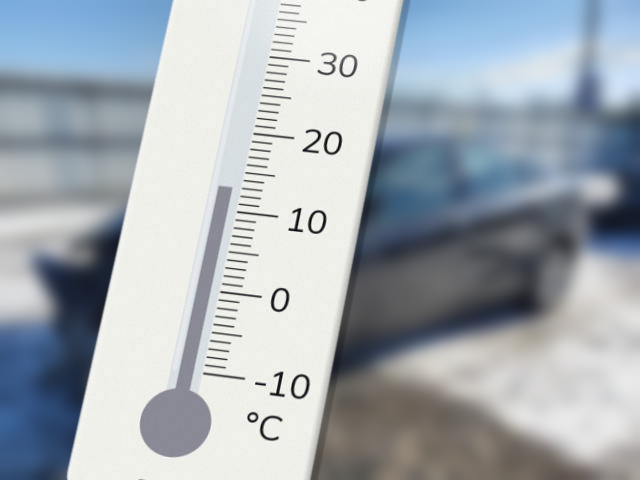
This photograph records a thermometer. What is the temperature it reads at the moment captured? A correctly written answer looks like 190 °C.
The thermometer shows 13 °C
